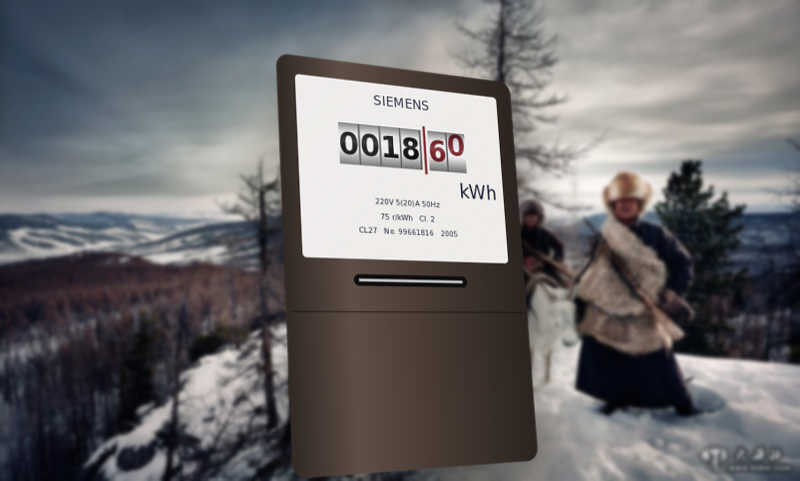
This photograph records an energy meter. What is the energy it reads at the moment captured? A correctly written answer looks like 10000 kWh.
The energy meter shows 18.60 kWh
